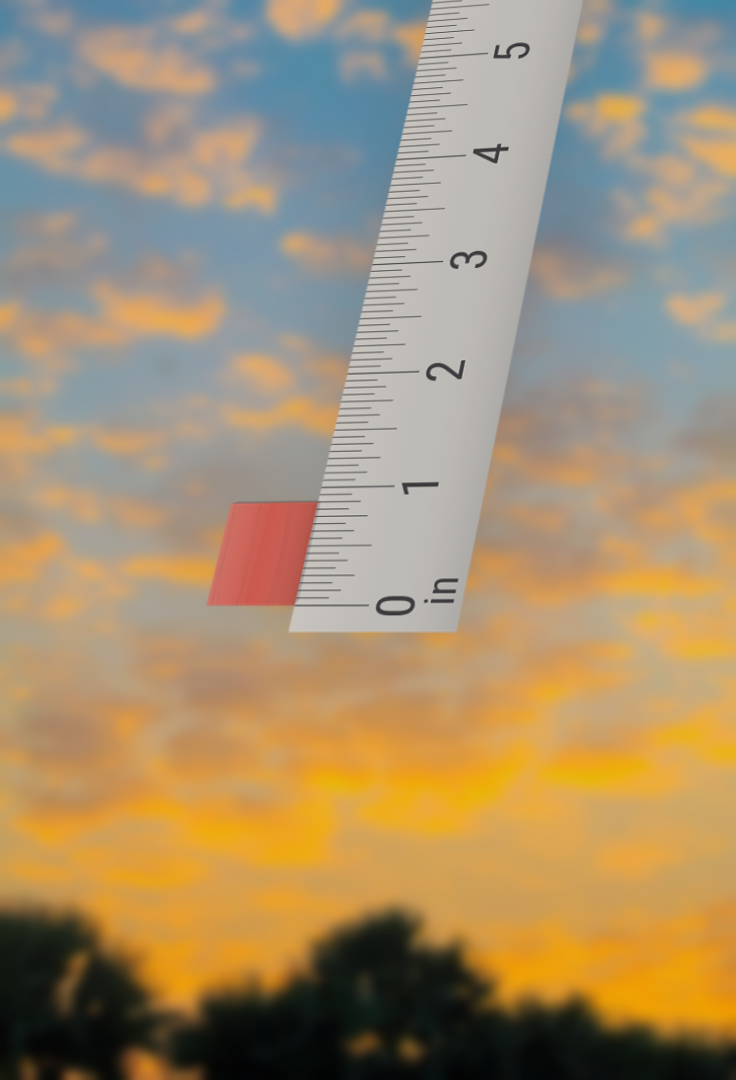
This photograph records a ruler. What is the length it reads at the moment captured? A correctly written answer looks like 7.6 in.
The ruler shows 0.875 in
